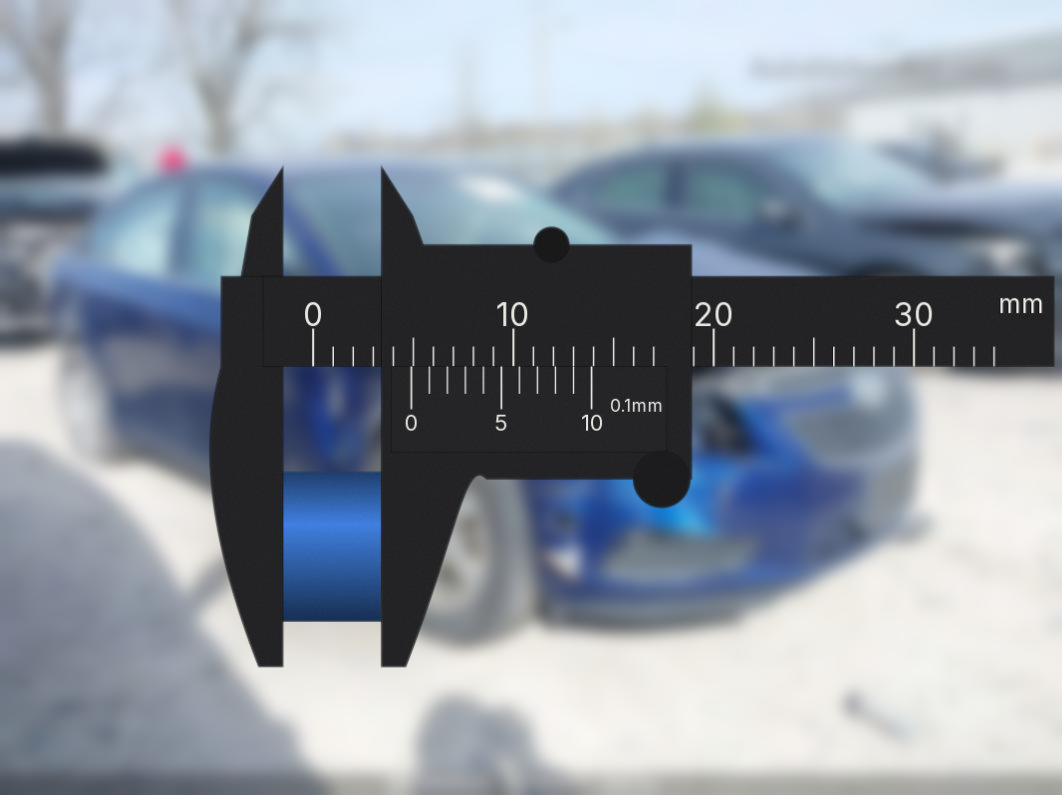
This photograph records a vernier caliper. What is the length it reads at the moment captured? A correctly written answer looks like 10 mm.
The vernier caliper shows 4.9 mm
